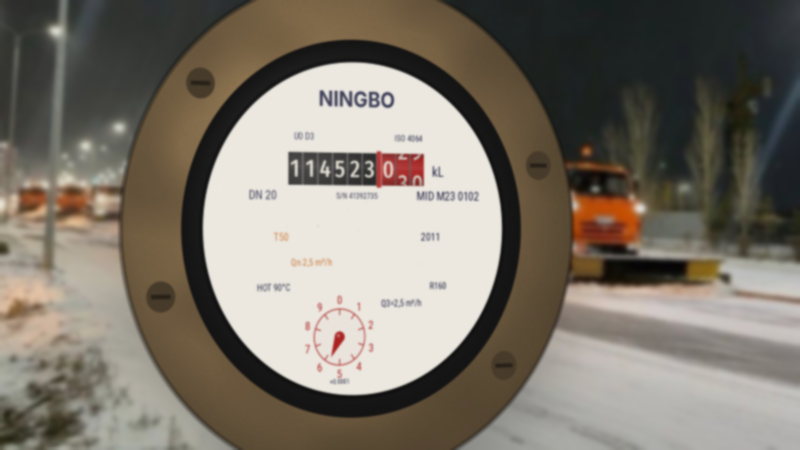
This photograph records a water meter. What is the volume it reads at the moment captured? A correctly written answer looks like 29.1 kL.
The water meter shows 114523.0295 kL
